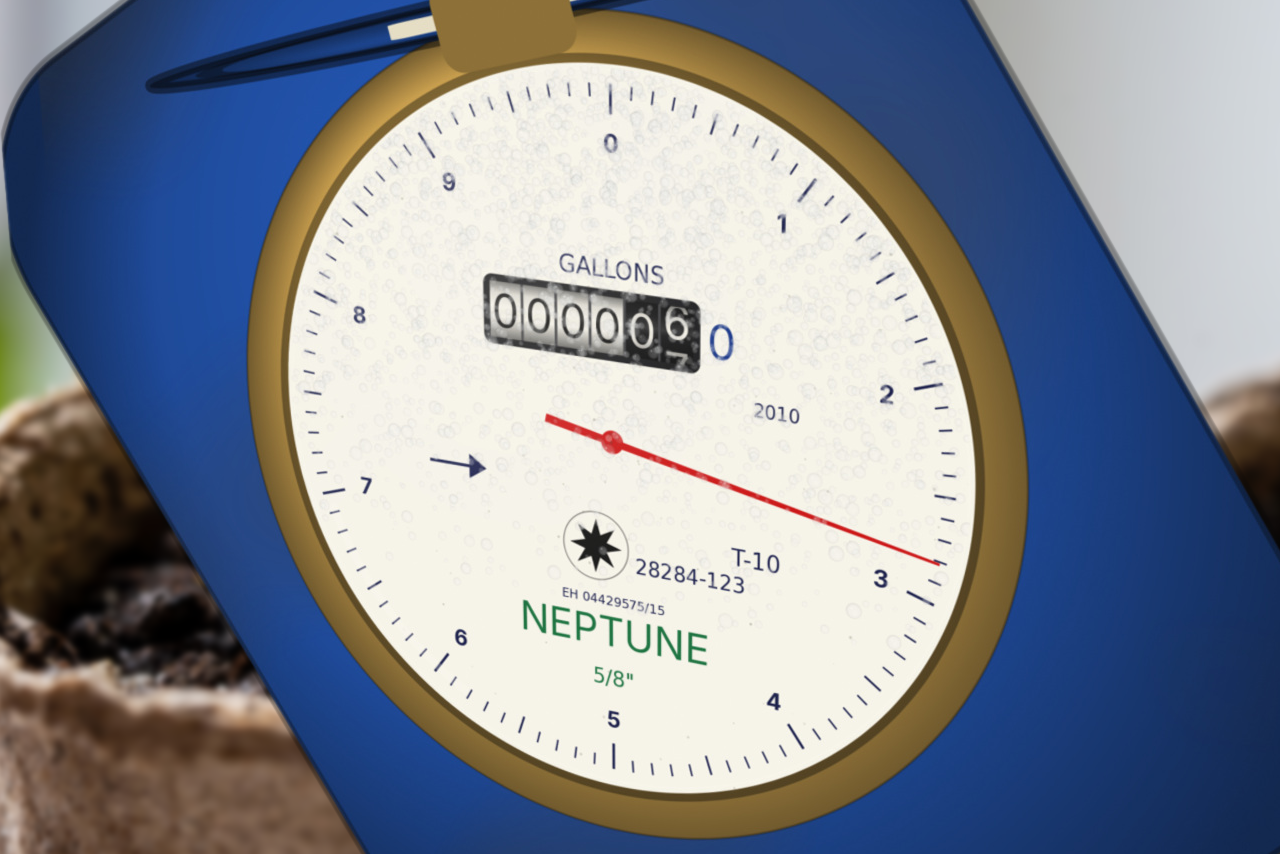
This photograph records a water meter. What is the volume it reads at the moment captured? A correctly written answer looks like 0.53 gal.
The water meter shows 62.8 gal
